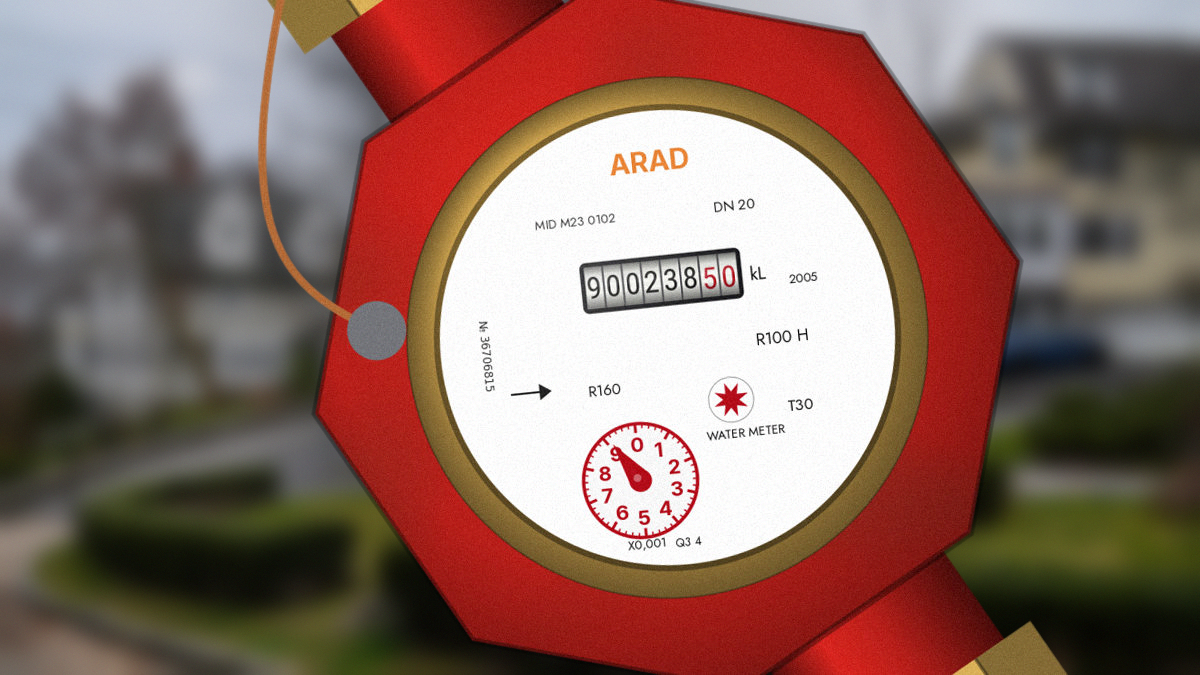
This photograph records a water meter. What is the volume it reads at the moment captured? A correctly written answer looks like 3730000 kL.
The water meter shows 900238.499 kL
